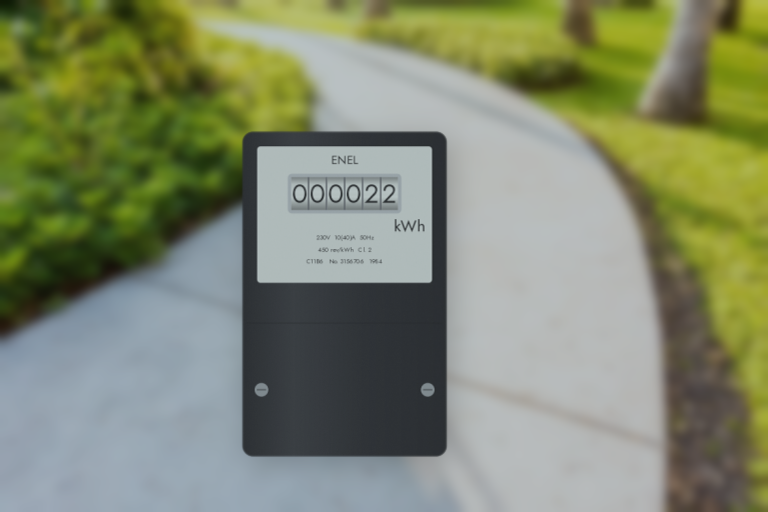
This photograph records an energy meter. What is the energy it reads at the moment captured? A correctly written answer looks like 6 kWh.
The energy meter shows 22 kWh
